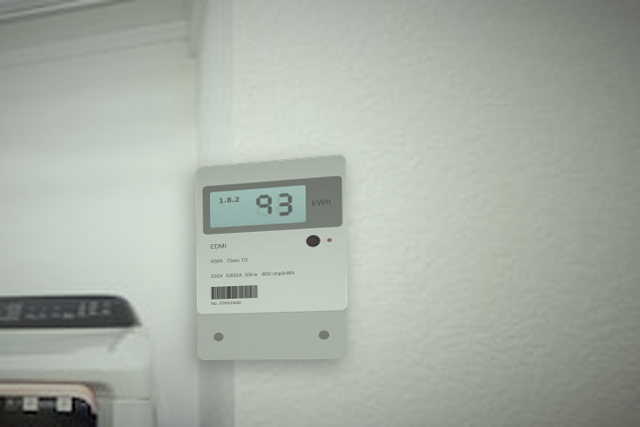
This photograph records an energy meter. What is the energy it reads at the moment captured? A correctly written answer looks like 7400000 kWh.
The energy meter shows 93 kWh
